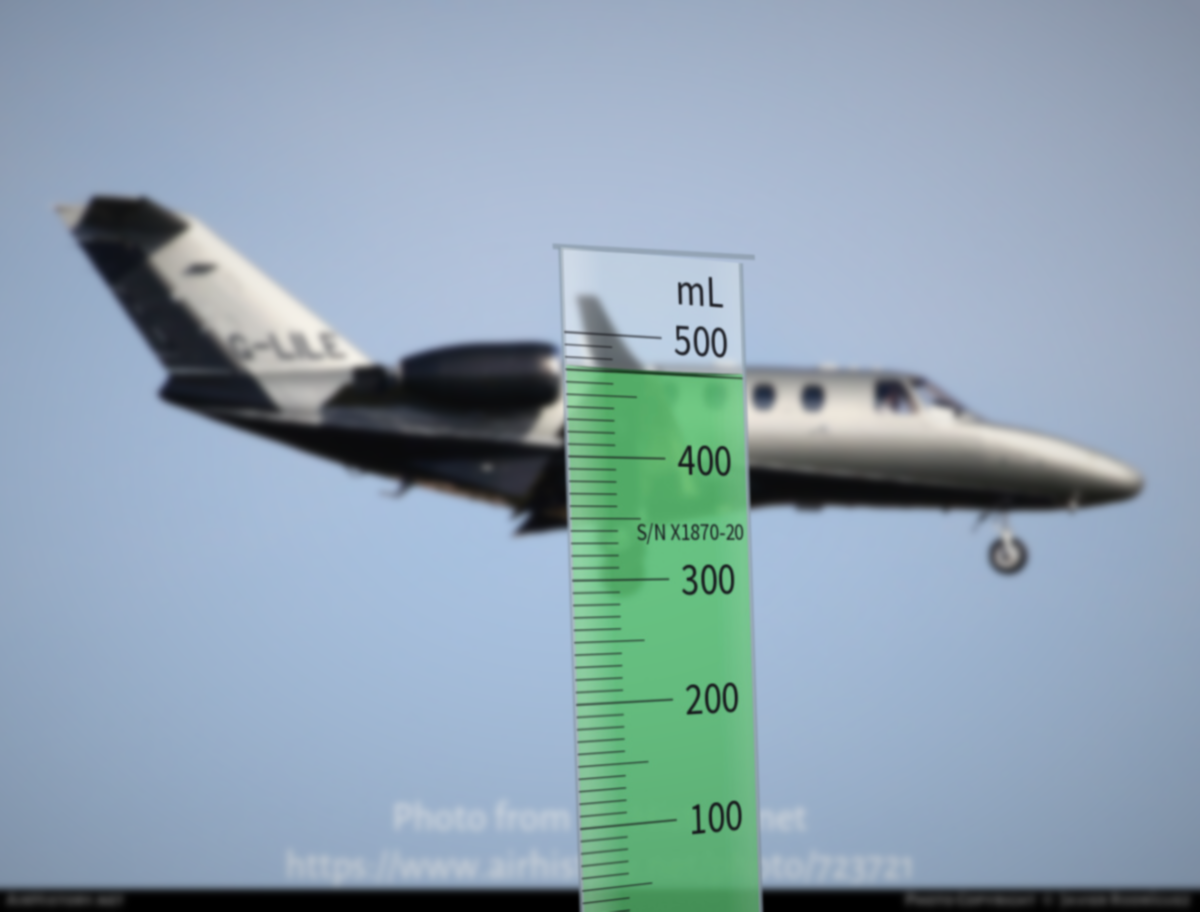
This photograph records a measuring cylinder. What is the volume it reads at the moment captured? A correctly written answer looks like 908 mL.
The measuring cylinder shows 470 mL
